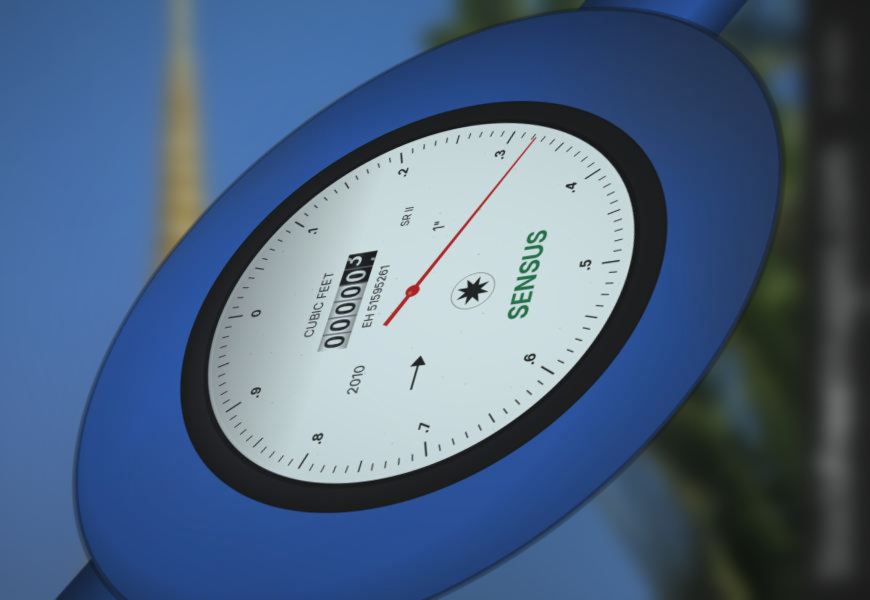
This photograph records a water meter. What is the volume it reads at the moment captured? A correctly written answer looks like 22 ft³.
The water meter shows 3.32 ft³
